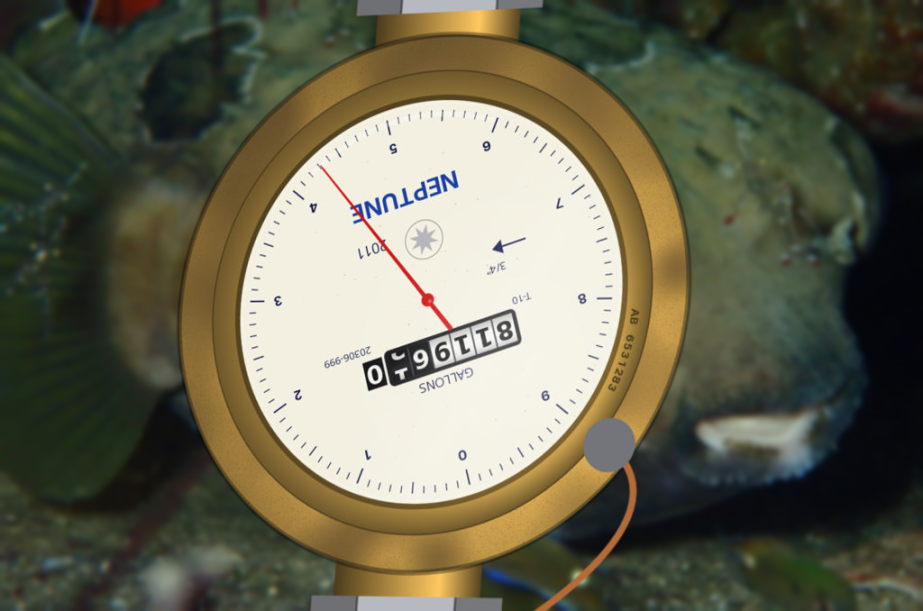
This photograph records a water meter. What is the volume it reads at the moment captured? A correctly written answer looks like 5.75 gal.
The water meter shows 8119614.3 gal
